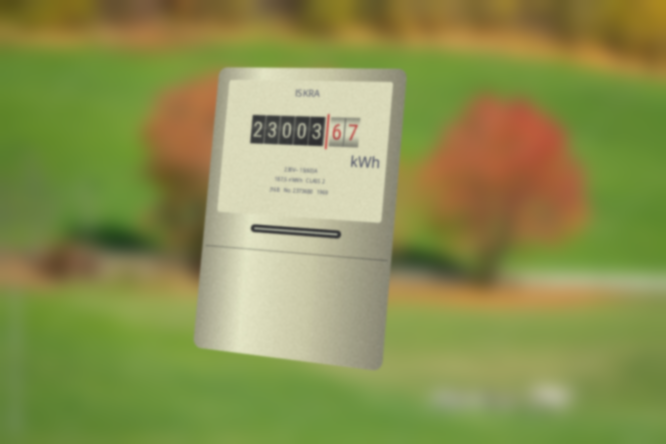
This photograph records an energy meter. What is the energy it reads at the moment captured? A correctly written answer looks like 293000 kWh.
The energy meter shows 23003.67 kWh
